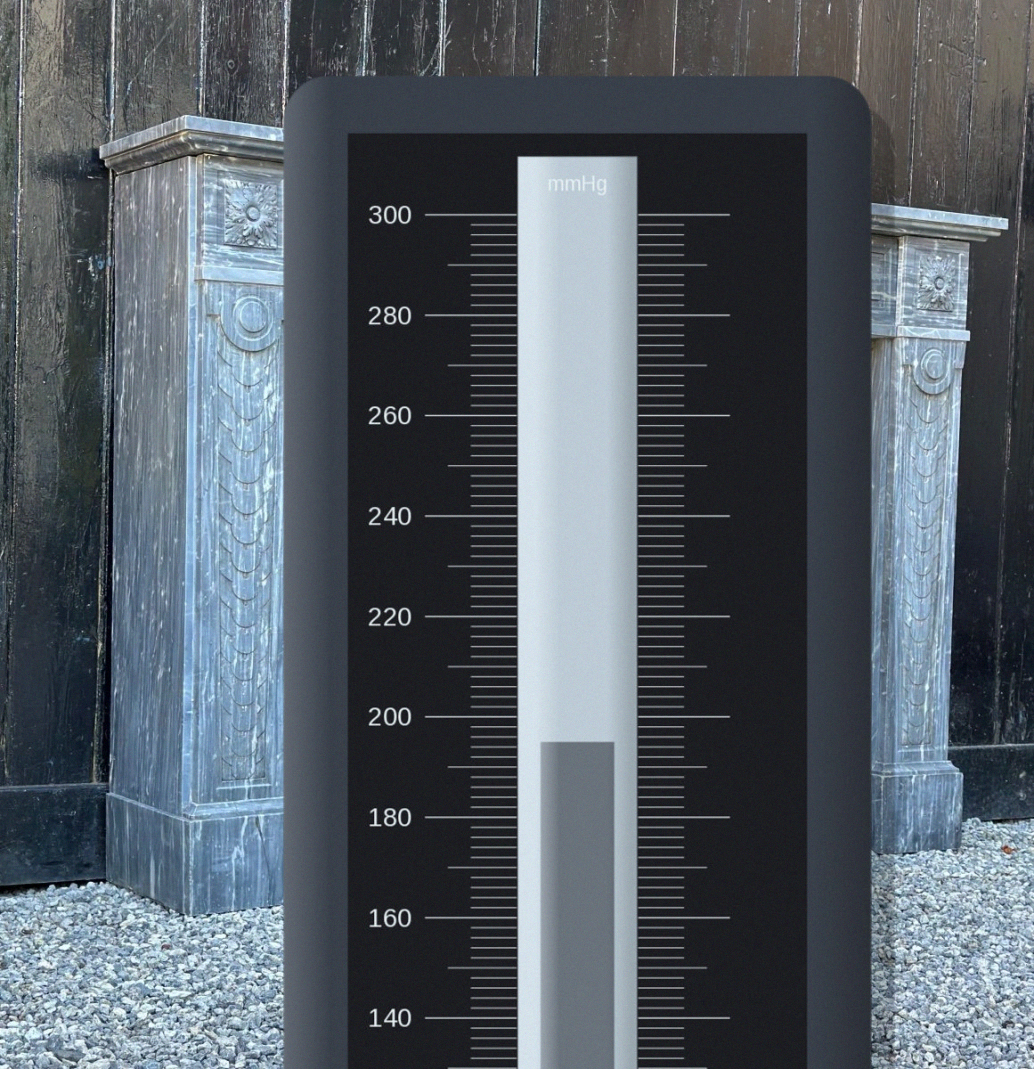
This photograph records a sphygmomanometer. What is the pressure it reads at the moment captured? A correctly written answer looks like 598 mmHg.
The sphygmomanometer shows 195 mmHg
